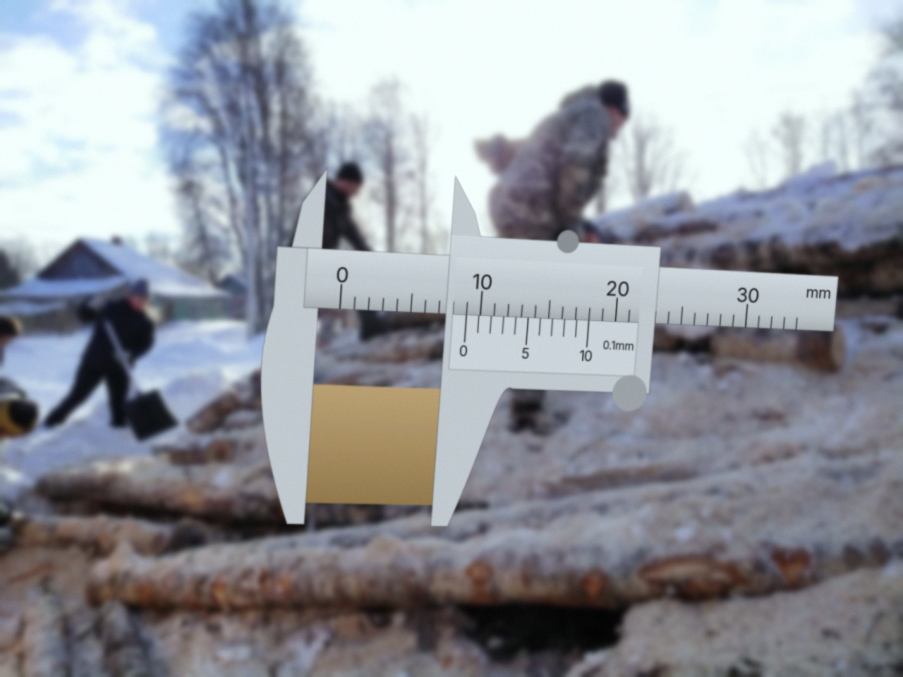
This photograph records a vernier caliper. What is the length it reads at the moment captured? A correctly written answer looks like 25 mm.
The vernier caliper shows 9.0 mm
